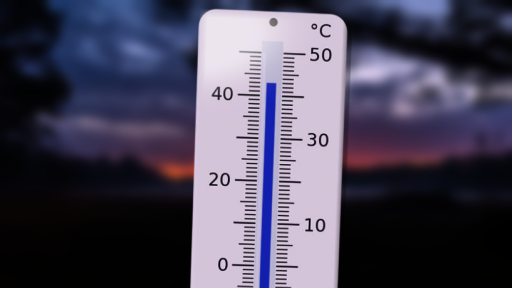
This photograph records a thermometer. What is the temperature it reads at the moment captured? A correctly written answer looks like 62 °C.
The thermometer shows 43 °C
